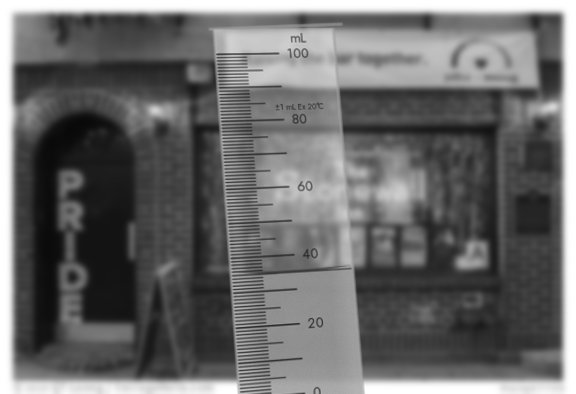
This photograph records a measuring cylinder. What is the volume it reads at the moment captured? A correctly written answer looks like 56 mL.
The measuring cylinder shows 35 mL
